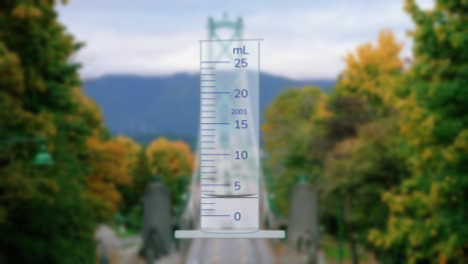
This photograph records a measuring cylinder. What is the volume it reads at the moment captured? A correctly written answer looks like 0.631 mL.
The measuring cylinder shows 3 mL
